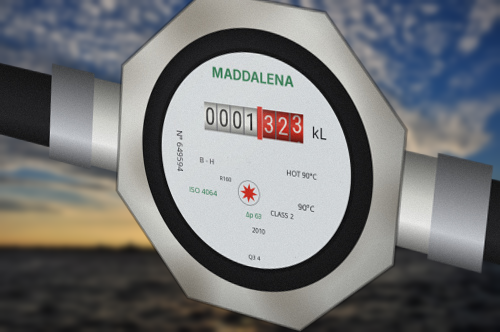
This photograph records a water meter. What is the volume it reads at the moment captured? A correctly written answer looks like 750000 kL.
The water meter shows 1.323 kL
